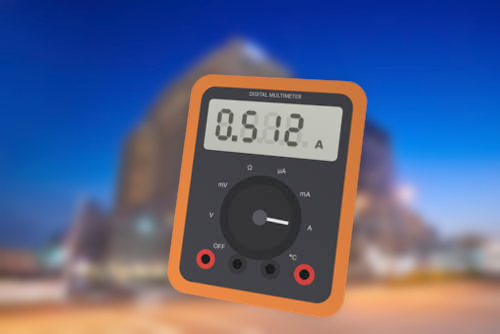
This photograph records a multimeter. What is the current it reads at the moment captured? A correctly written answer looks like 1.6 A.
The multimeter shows 0.512 A
